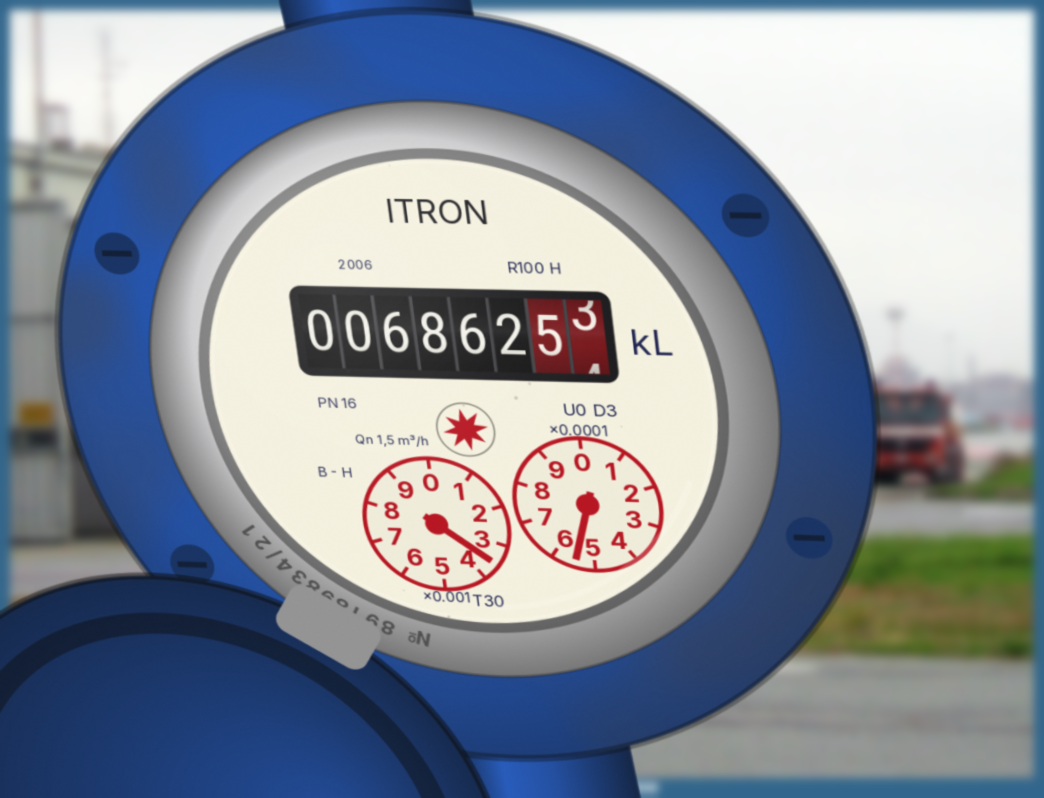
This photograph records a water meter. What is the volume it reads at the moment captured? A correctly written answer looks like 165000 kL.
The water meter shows 6862.5335 kL
